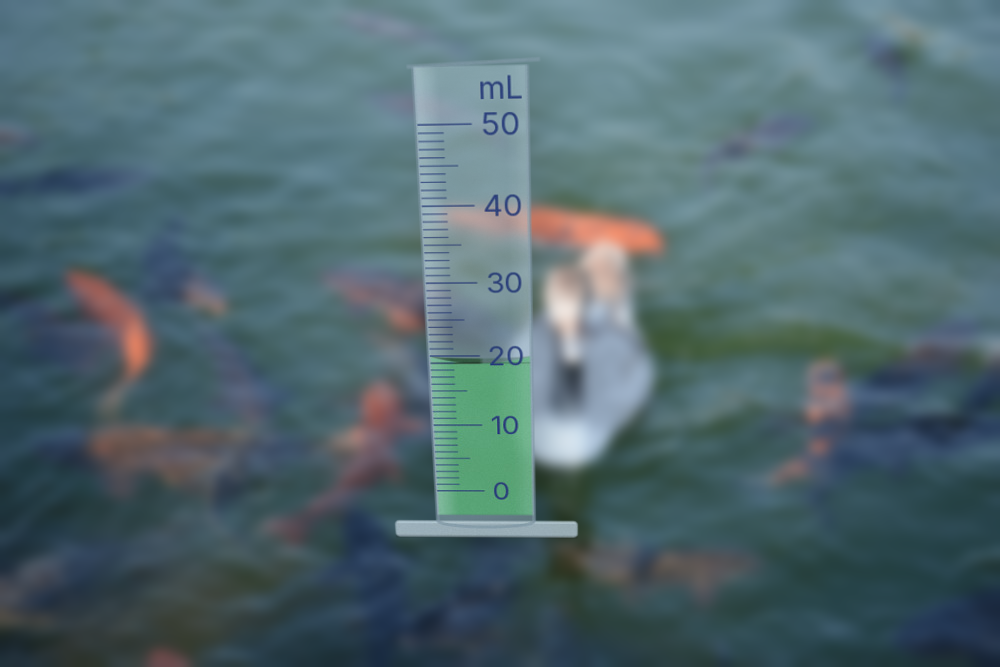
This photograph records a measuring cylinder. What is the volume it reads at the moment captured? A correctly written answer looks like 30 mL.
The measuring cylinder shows 19 mL
